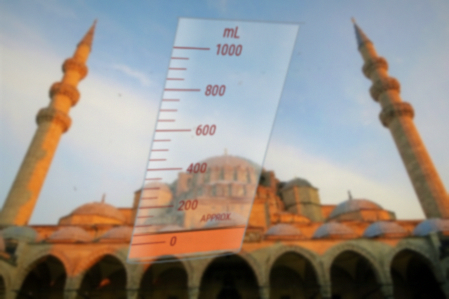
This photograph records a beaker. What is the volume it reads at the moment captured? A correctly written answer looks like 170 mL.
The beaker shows 50 mL
